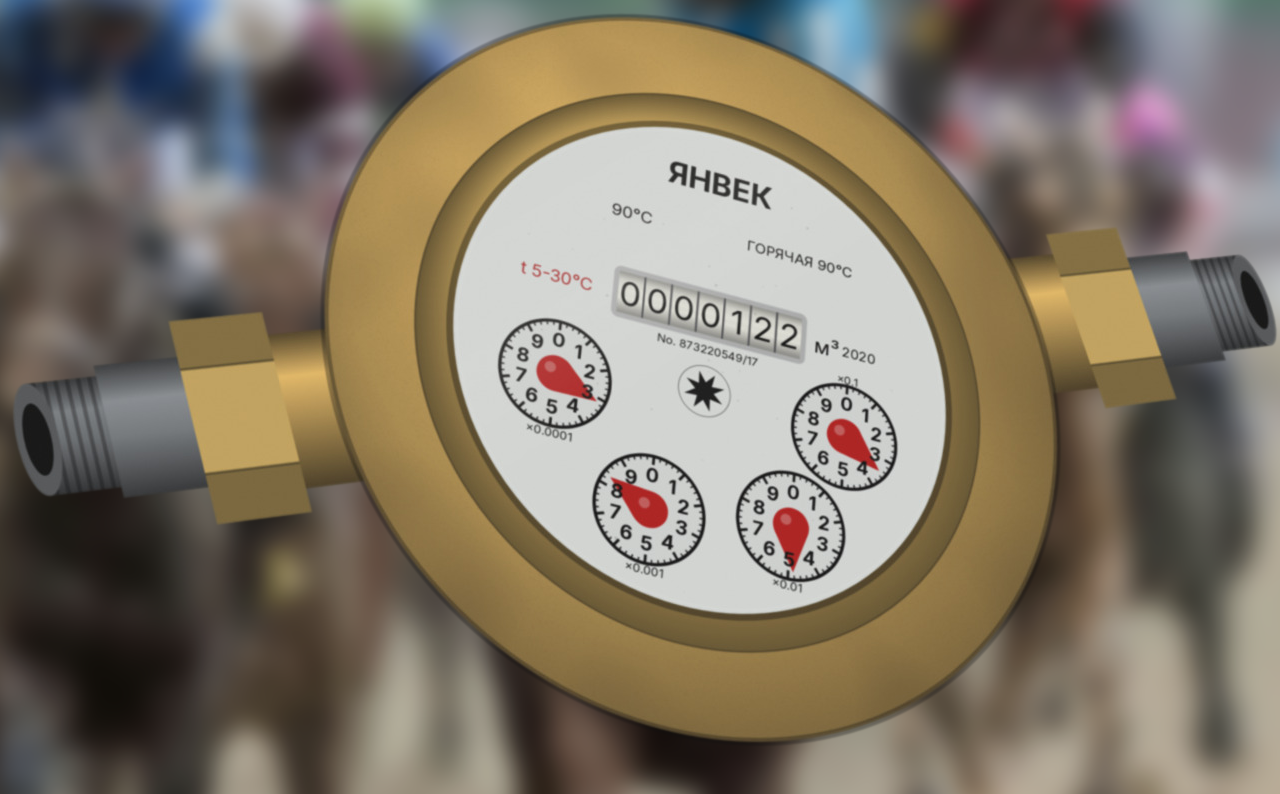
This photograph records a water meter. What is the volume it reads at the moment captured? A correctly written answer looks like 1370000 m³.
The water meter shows 122.3483 m³
